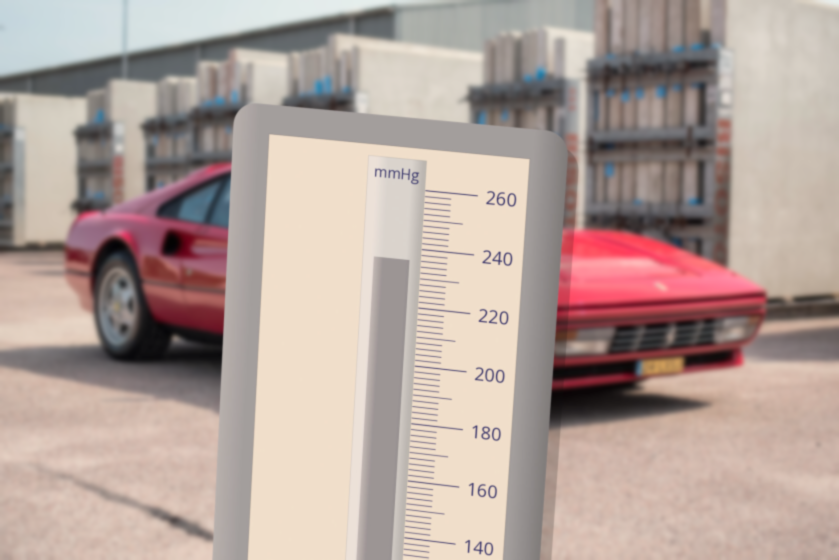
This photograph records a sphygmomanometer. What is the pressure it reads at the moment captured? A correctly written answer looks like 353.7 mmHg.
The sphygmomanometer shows 236 mmHg
